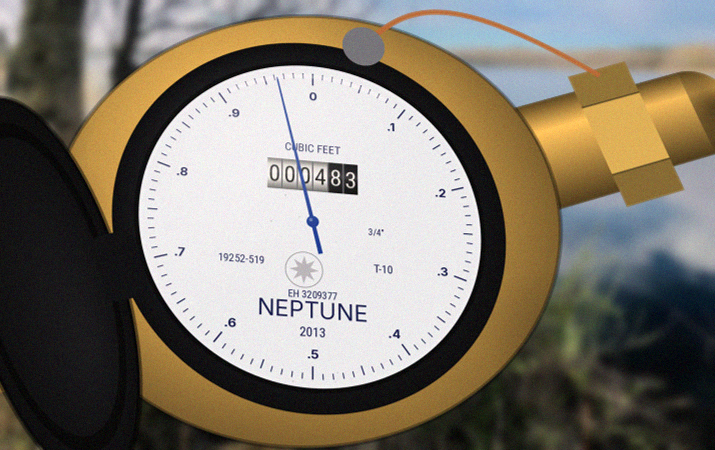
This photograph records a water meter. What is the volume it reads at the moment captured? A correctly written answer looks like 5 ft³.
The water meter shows 482.96 ft³
